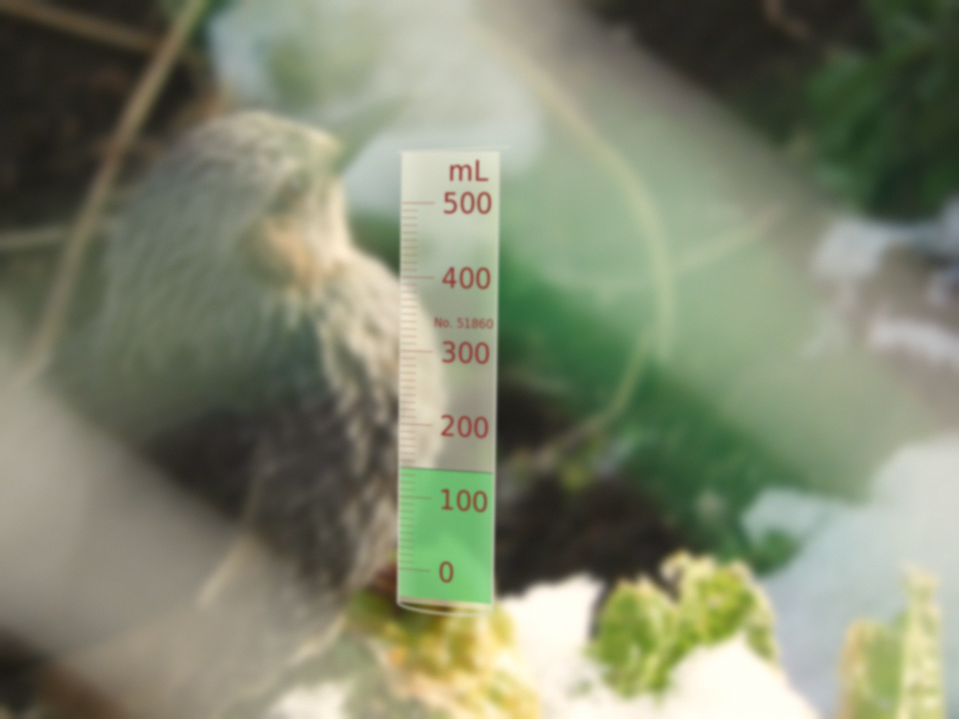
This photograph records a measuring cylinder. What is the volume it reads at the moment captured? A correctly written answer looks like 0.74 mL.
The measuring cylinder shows 140 mL
